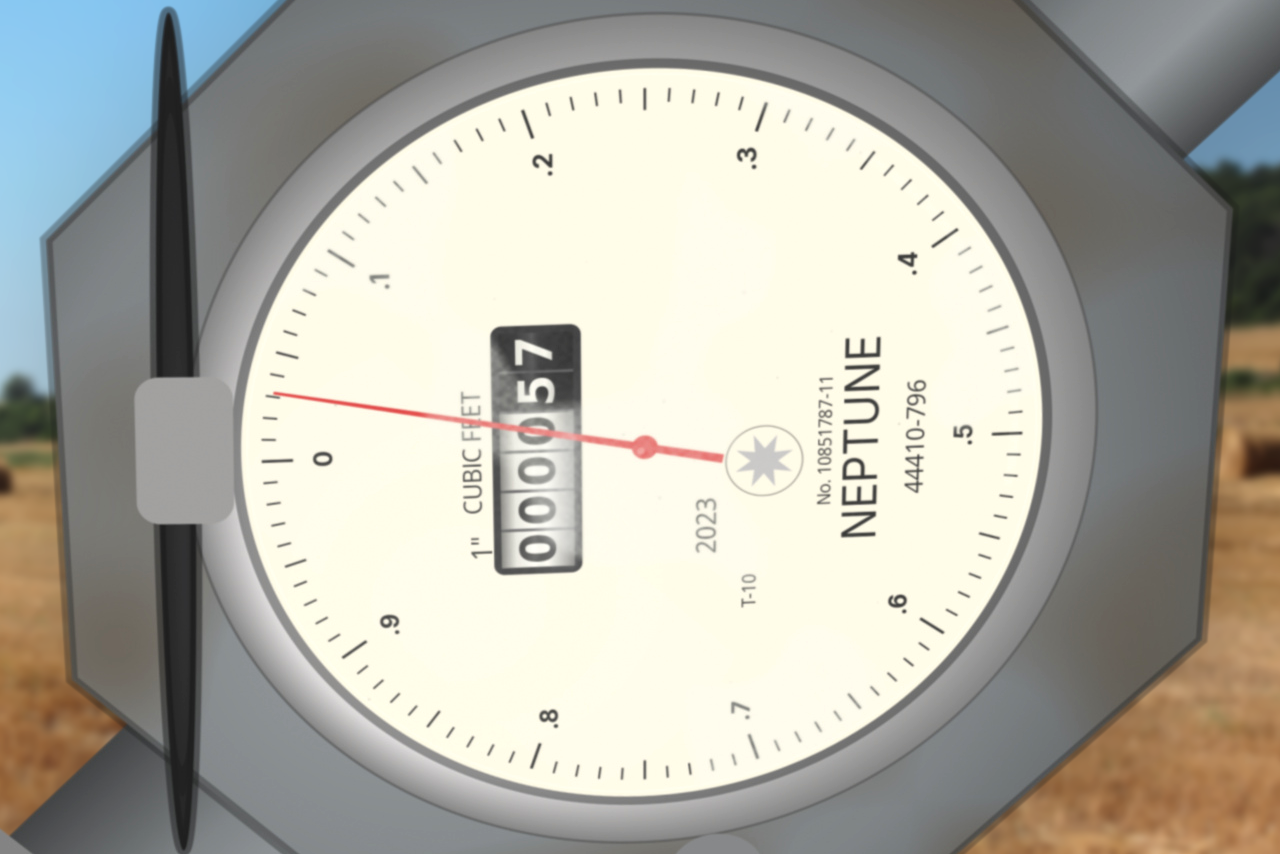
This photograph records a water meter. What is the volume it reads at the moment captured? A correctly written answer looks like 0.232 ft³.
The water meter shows 57.03 ft³
